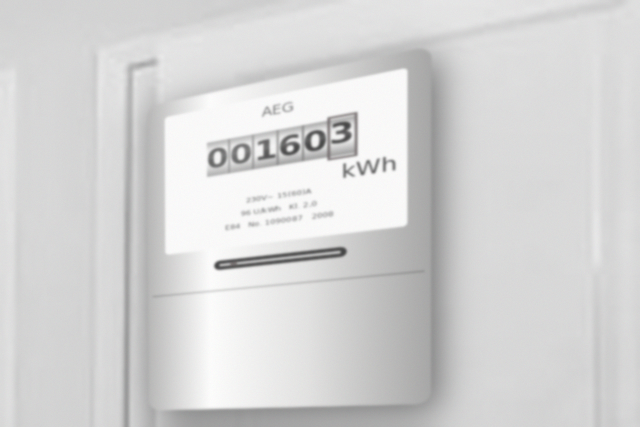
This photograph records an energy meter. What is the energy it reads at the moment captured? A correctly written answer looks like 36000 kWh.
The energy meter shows 160.3 kWh
